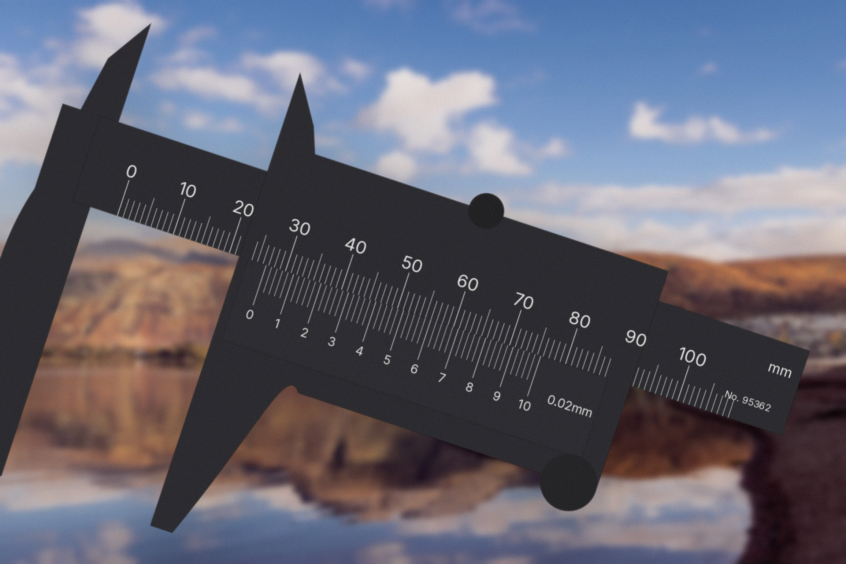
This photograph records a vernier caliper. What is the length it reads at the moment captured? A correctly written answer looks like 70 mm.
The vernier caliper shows 26.6 mm
